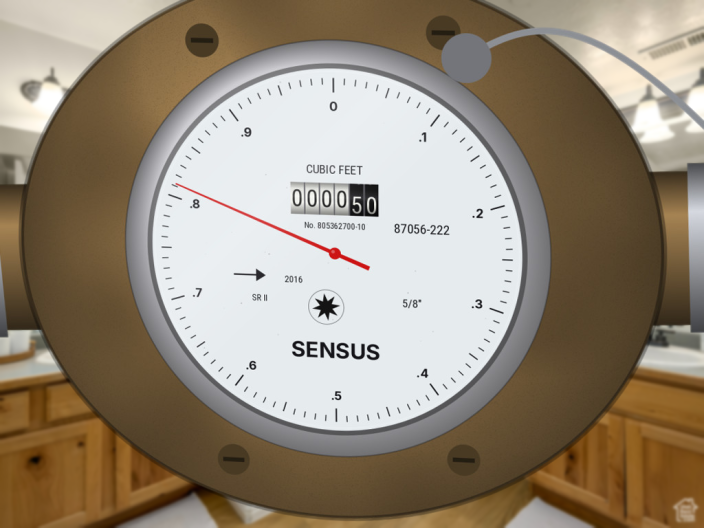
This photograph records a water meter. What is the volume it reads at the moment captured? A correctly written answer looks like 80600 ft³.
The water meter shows 49.81 ft³
